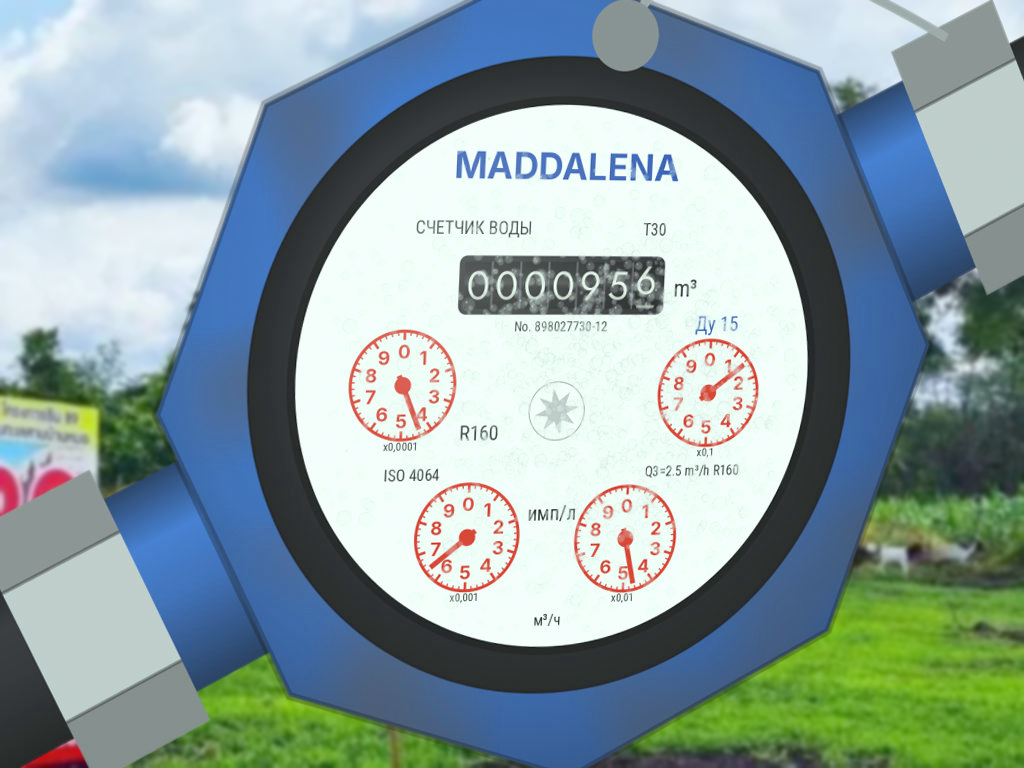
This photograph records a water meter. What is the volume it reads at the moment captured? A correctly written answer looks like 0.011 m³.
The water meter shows 956.1464 m³
